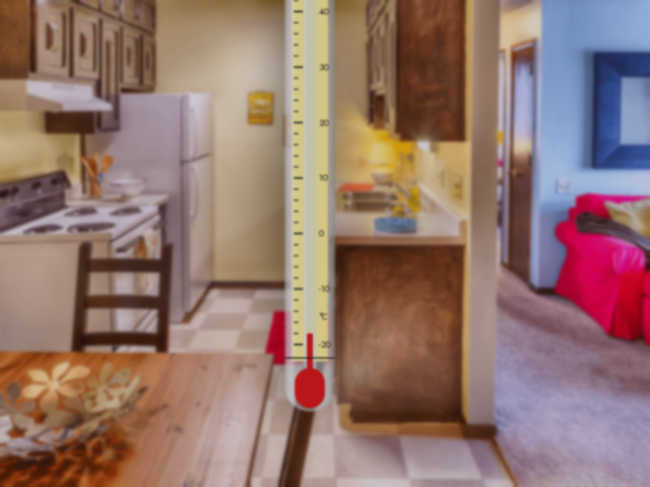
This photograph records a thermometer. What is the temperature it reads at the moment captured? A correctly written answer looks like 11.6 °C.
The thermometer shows -18 °C
